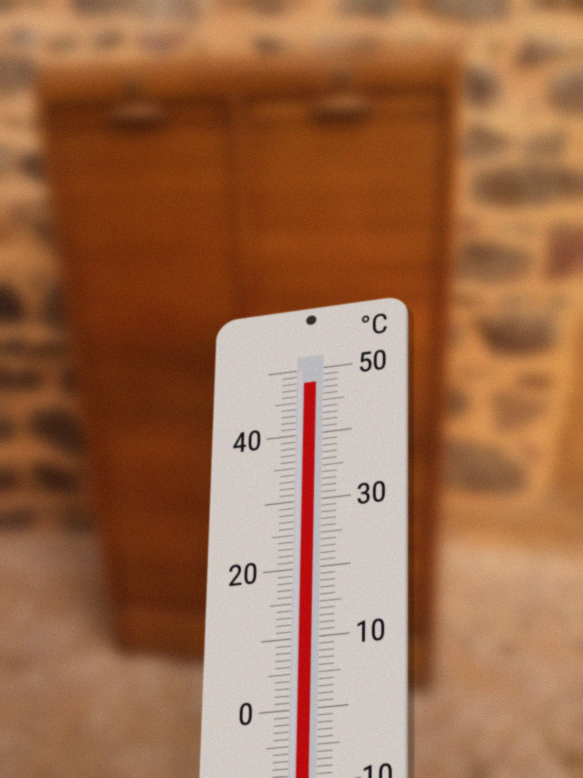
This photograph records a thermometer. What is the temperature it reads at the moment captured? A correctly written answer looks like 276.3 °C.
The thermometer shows 48 °C
